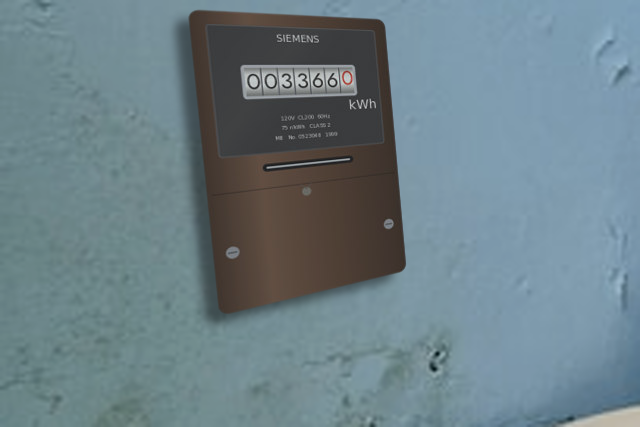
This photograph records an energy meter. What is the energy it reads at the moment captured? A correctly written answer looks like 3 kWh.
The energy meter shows 3366.0 kWh
